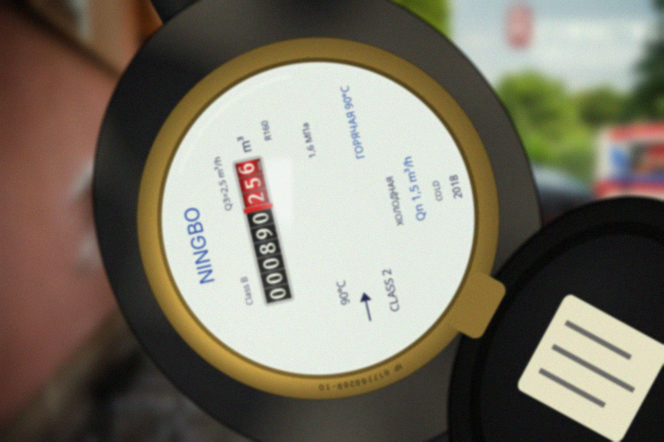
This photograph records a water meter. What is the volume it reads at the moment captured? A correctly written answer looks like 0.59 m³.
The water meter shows 890.256 m³
